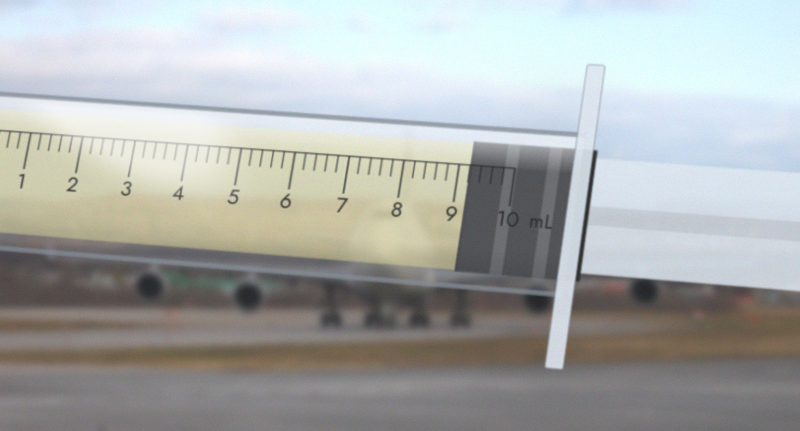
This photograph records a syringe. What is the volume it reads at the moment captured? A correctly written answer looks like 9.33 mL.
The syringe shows 9.2 mL
